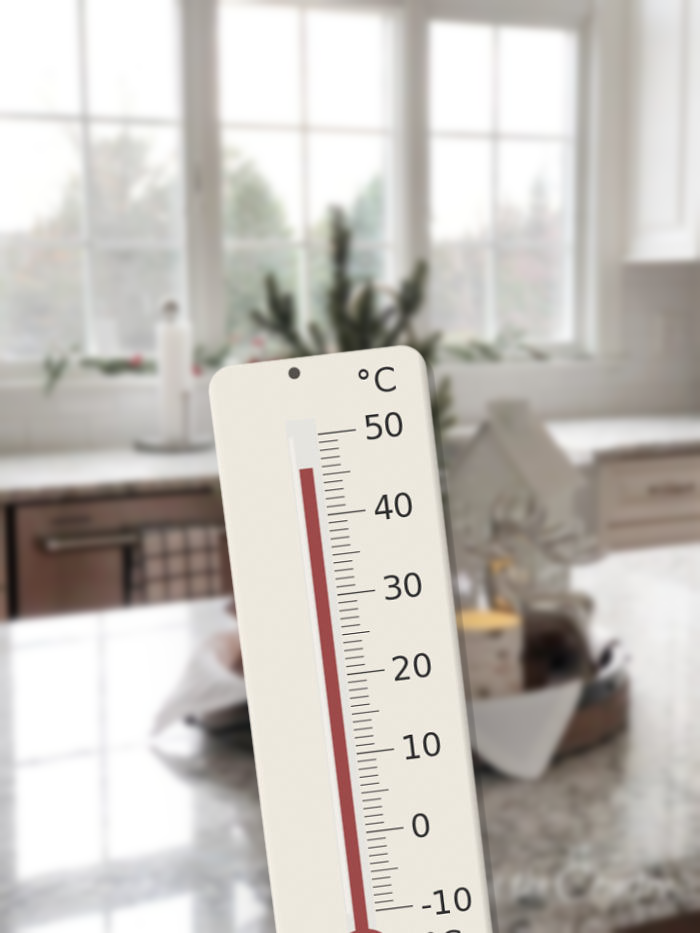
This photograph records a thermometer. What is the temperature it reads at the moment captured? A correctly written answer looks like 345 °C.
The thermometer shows 46 °C
